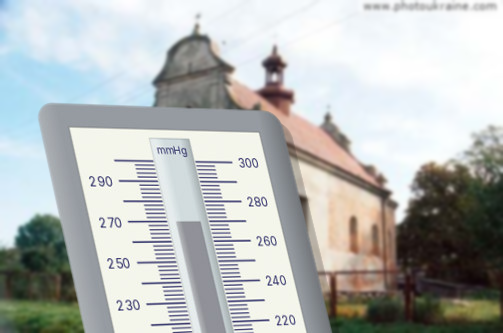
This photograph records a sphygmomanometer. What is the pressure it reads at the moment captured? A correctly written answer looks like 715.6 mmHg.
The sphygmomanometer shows 270 mmHg
